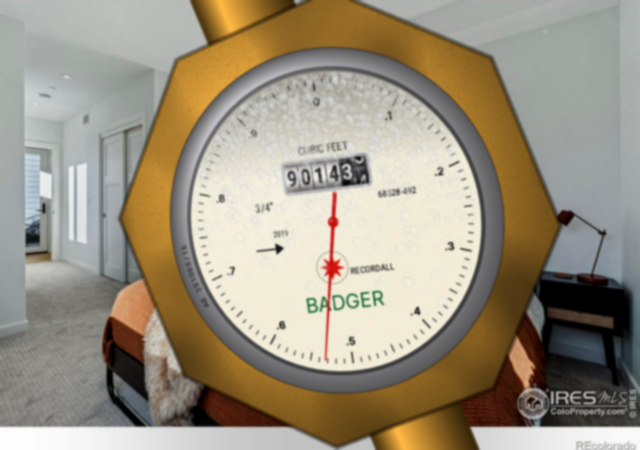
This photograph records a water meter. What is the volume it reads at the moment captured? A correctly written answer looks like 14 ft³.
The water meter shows 901433.53 ft³
